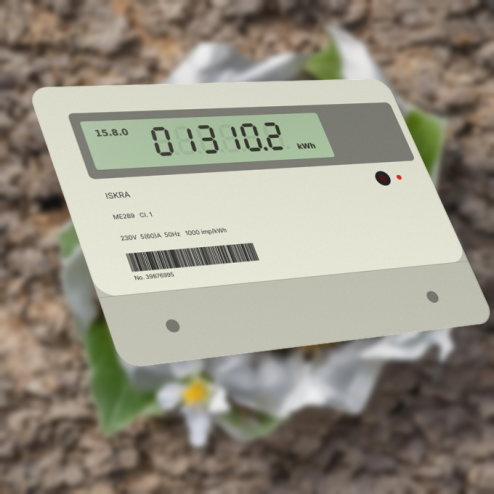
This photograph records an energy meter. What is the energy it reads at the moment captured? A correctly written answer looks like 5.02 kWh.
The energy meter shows 1310.2 kWh
